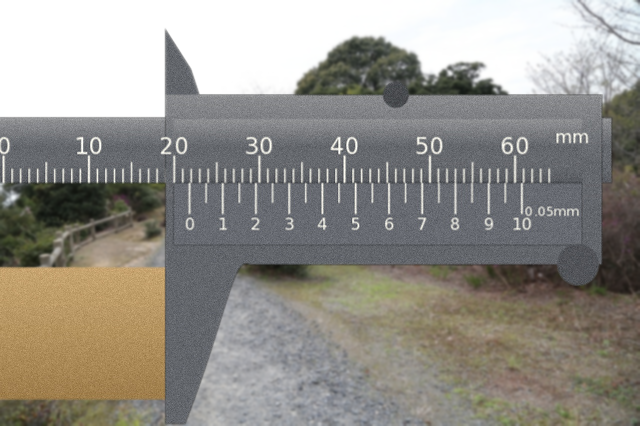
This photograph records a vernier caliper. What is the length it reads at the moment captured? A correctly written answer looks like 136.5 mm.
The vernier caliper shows 21.8 mm
